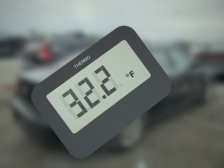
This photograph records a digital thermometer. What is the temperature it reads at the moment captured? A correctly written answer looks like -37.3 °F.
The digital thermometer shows 32.2 °F
